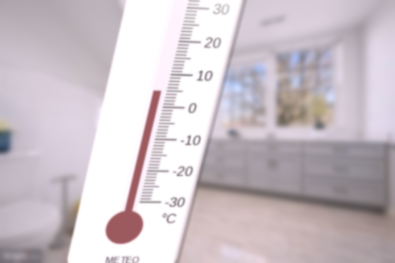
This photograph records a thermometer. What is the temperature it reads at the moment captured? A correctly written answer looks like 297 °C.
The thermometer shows 5 °C
